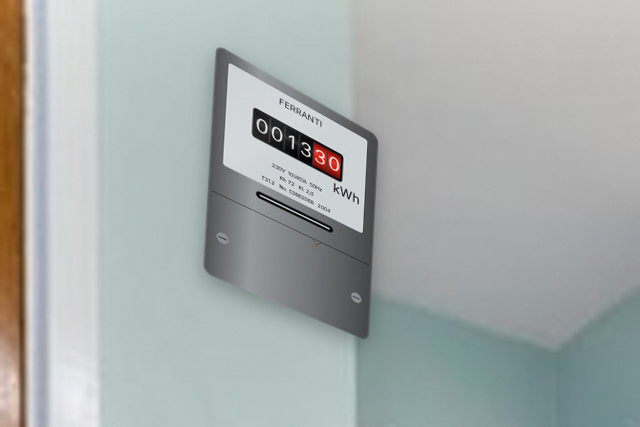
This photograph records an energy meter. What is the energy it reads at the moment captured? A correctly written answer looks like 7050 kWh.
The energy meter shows 13.30 kWh
